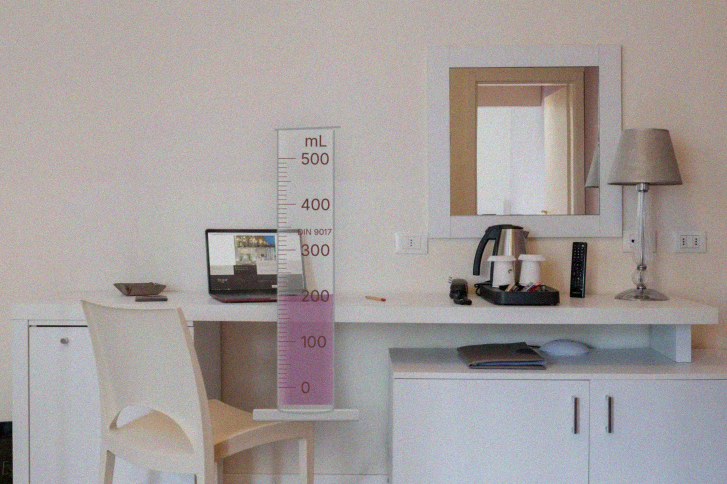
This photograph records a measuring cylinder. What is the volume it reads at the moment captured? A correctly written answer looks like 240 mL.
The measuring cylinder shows 200 mL
